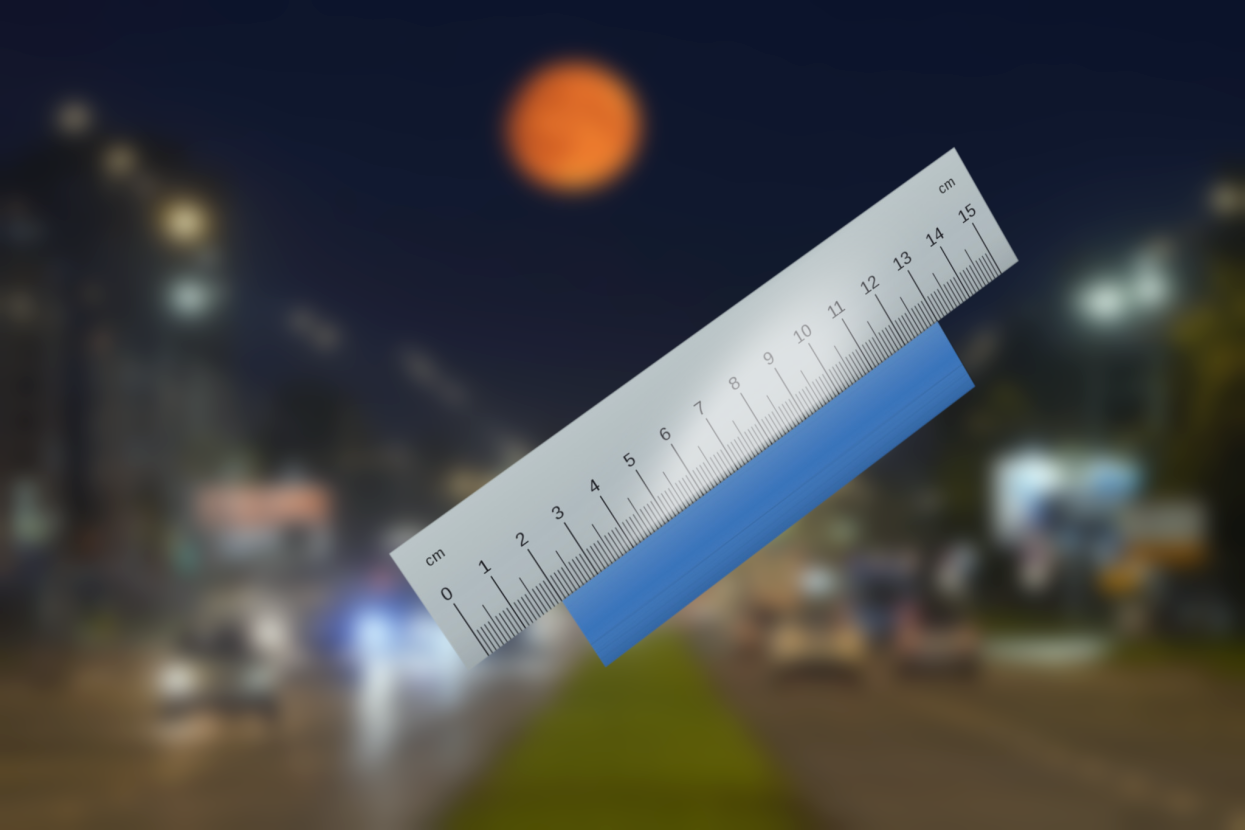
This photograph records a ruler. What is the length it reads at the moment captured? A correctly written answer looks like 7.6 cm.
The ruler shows 11 cm
